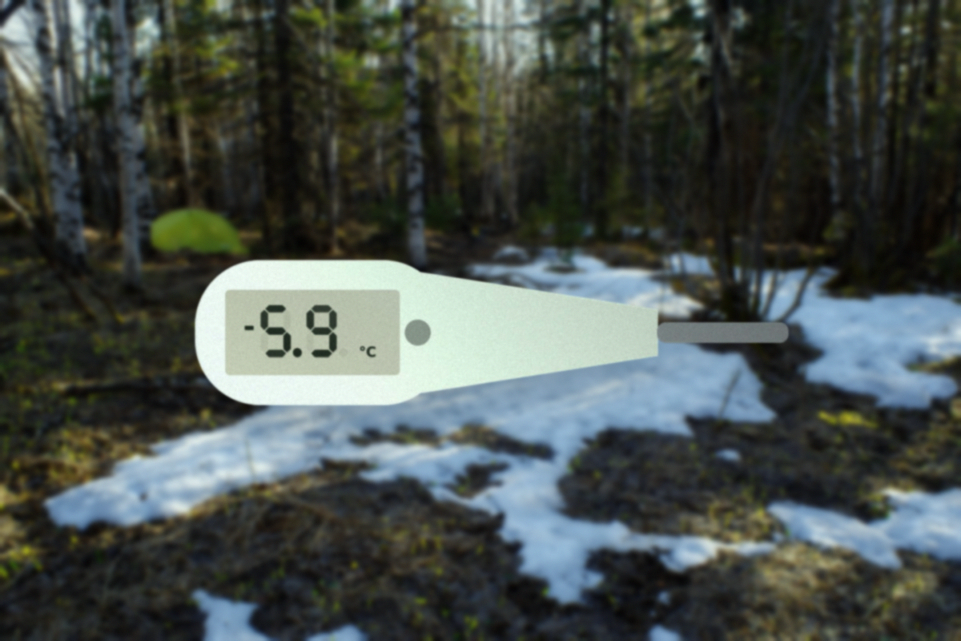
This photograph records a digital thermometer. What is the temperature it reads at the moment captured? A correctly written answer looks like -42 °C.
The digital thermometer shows -5.9 °C
